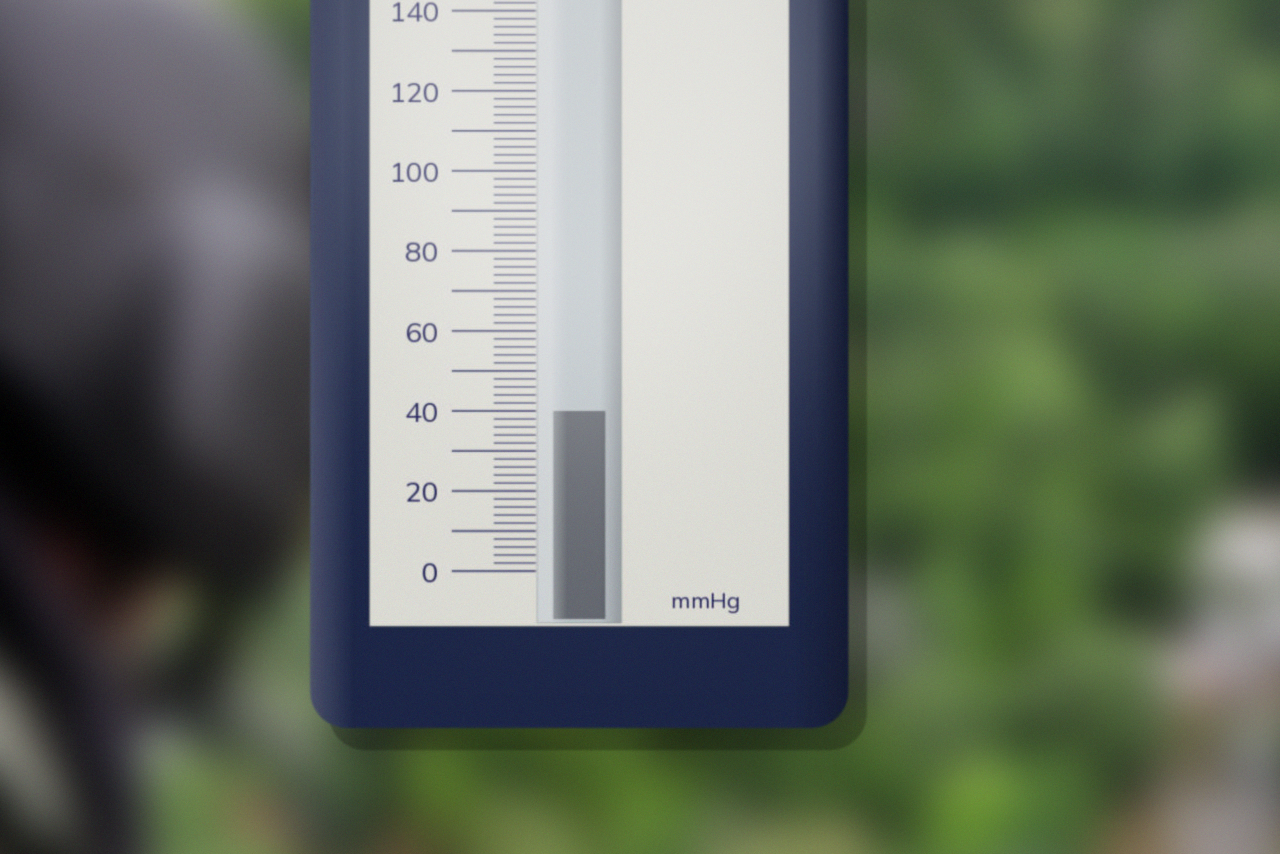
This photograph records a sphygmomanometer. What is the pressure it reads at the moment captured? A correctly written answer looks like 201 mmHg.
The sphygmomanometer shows 40 mmHg
